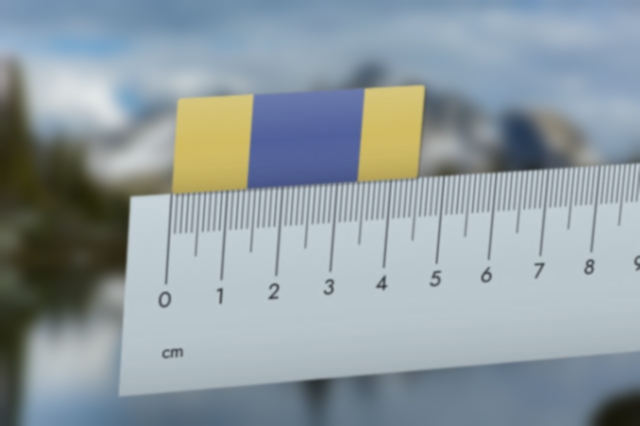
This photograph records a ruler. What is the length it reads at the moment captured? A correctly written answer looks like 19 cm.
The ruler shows 4.5 cm
